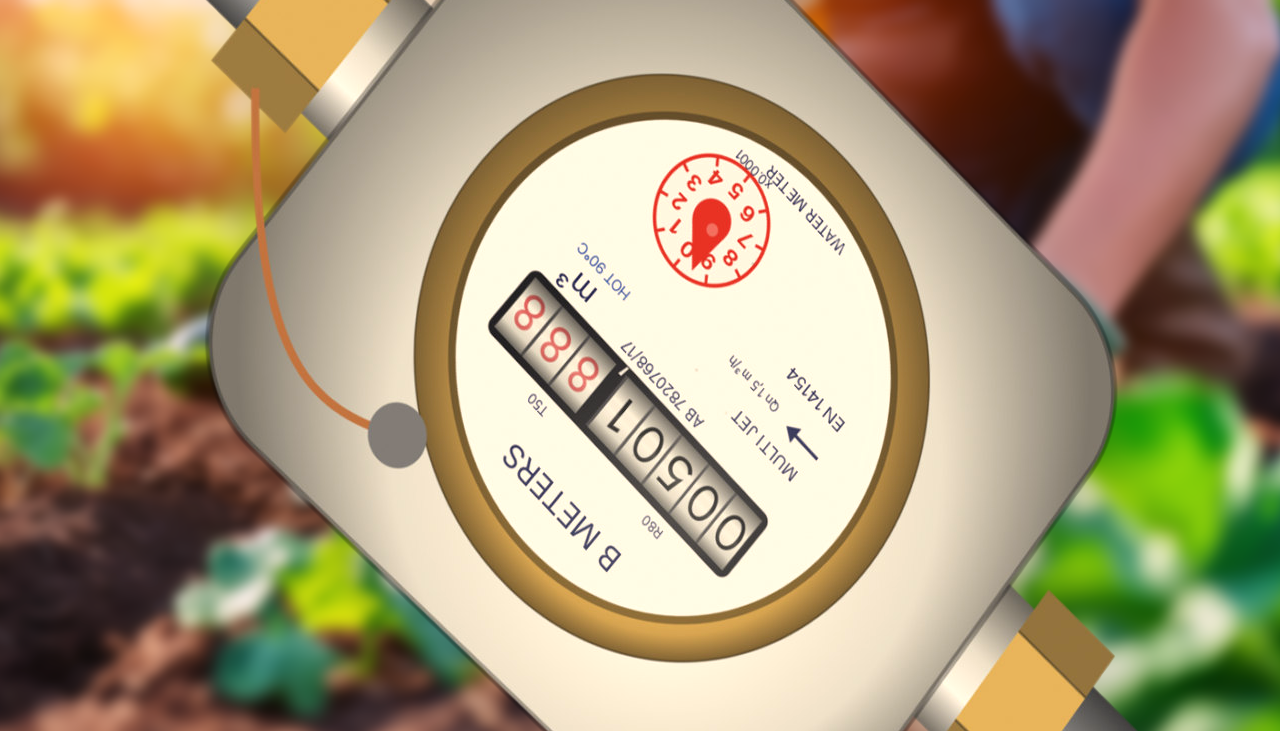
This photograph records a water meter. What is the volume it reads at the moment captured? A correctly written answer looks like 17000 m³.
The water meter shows 501.8879 m³
